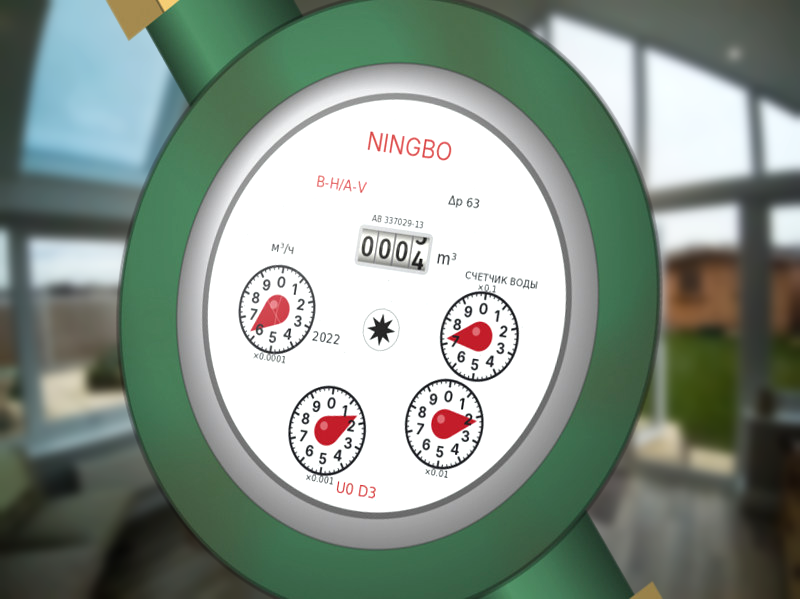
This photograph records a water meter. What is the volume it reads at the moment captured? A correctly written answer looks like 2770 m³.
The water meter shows 3.7216 m³
